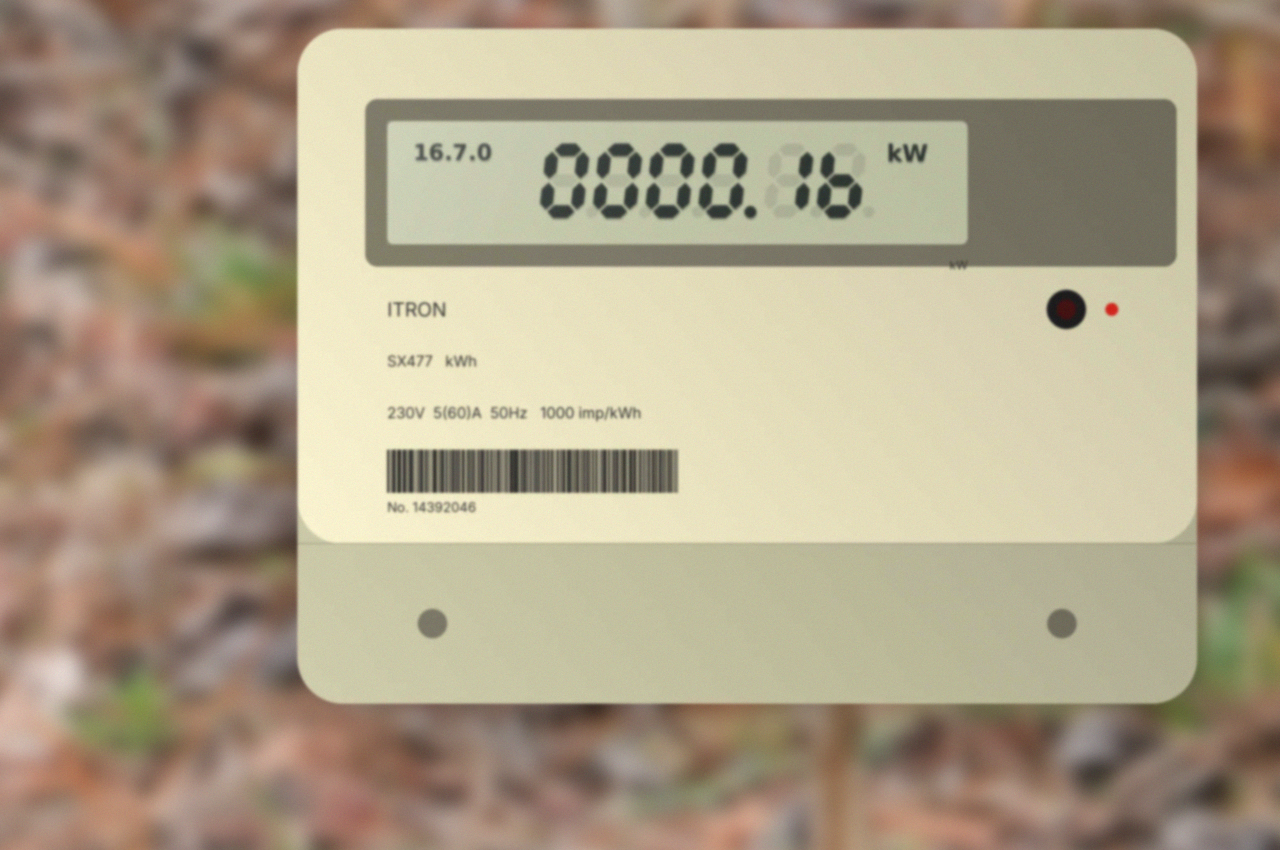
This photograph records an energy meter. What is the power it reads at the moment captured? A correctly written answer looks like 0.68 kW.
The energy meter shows 0.16 kW
